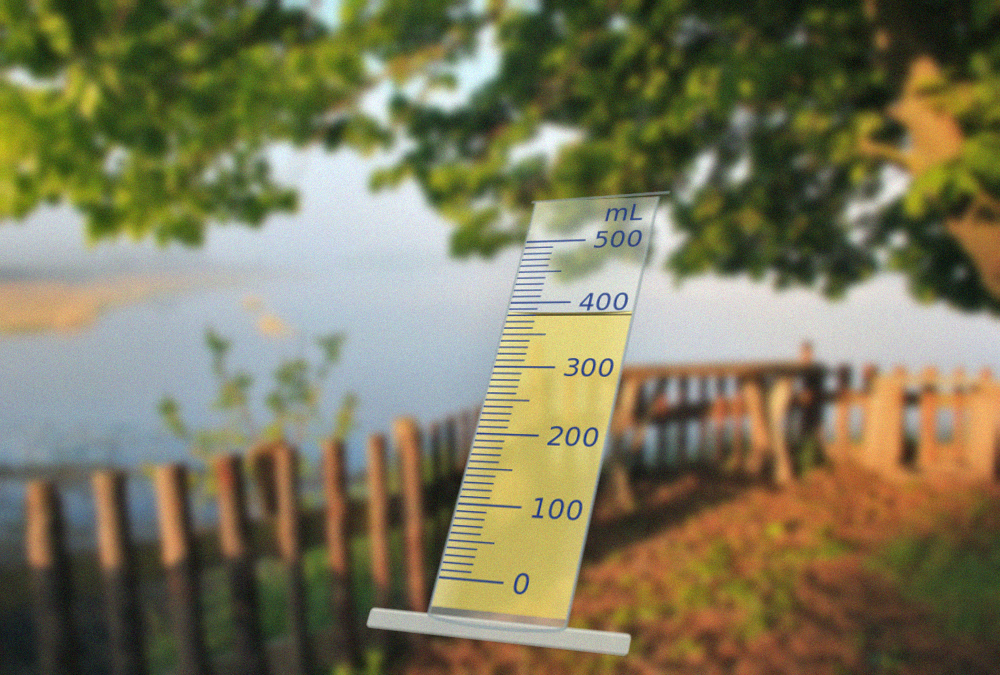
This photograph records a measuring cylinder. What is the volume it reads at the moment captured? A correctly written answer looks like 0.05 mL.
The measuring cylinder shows 380 mL
